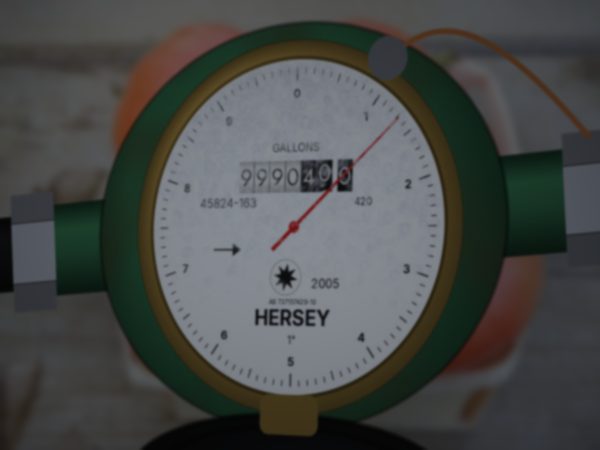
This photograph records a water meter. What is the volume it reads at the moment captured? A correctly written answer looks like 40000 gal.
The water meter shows 9990401.3 gal
